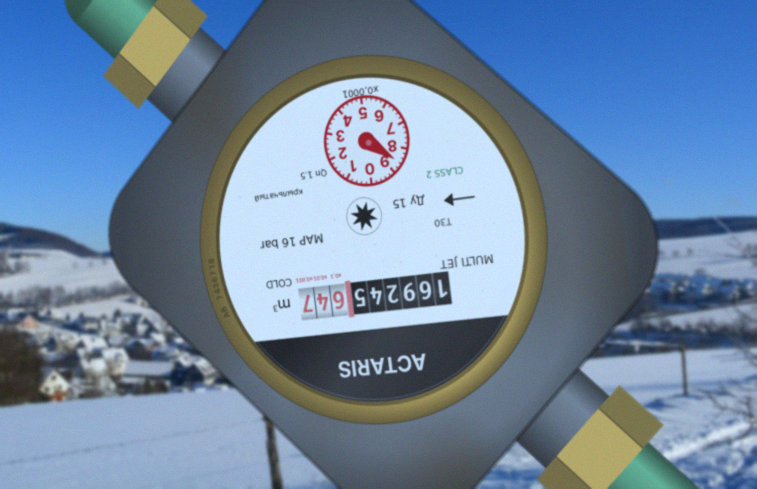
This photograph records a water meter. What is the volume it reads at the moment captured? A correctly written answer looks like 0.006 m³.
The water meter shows 169245.6478 m³
